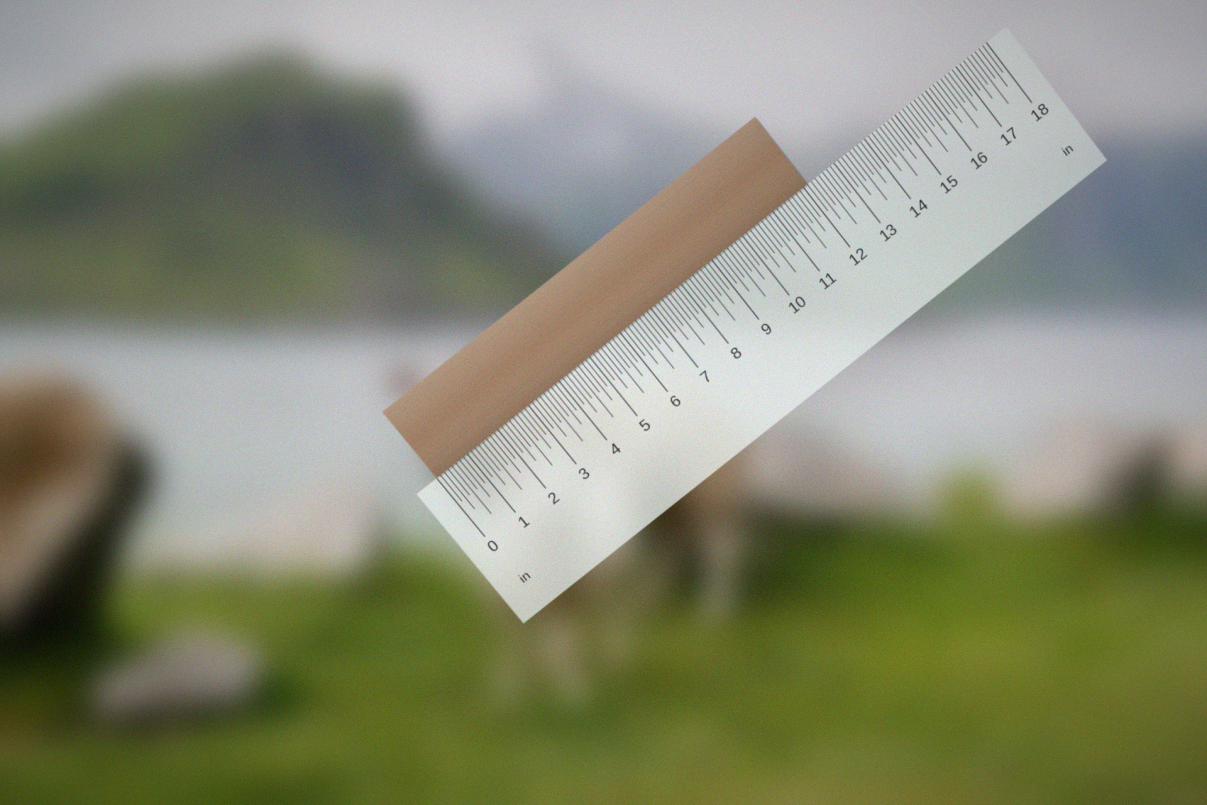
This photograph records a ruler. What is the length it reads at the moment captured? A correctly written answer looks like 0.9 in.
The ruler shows 12.125 in
